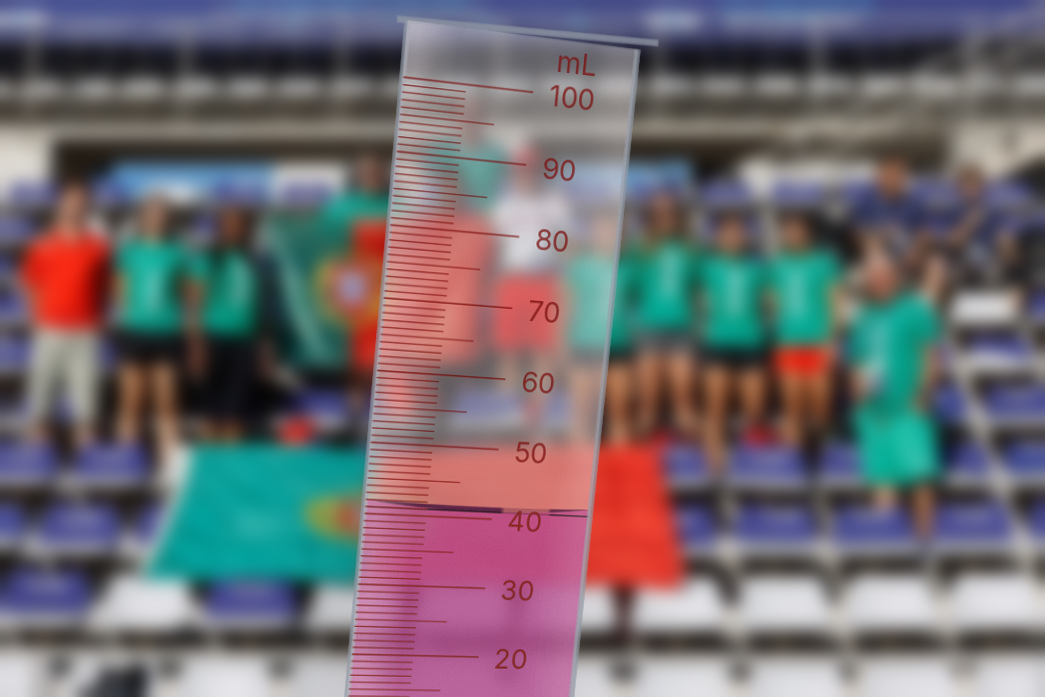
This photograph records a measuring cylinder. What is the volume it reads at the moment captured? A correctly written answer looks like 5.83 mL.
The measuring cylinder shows 41 mL
